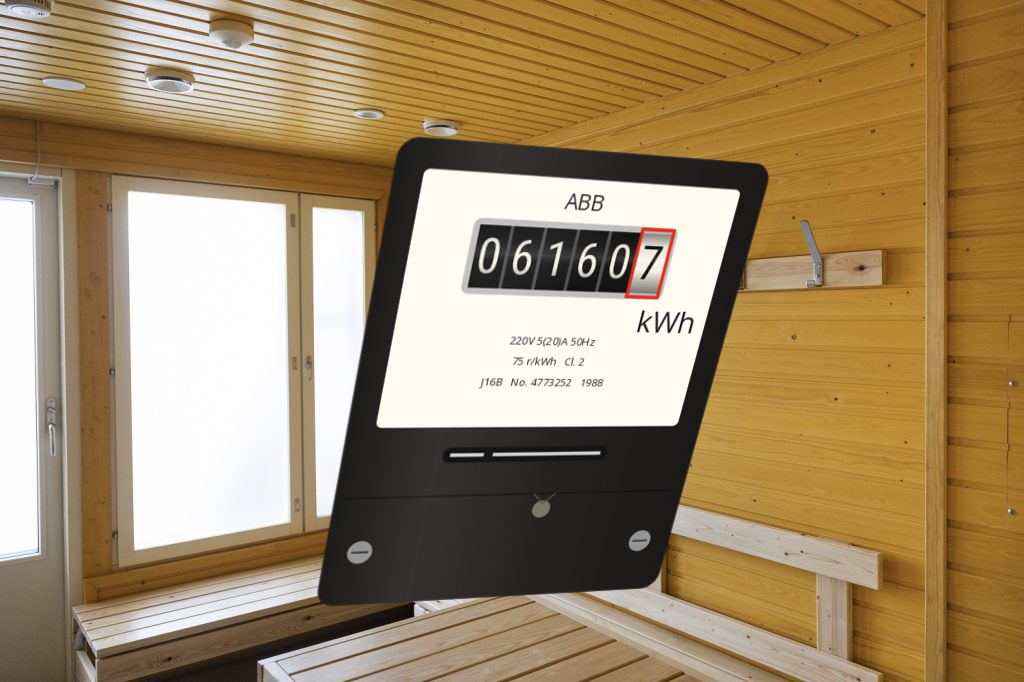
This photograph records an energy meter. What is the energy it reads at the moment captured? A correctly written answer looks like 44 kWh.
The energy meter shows 6160.7 kWh
